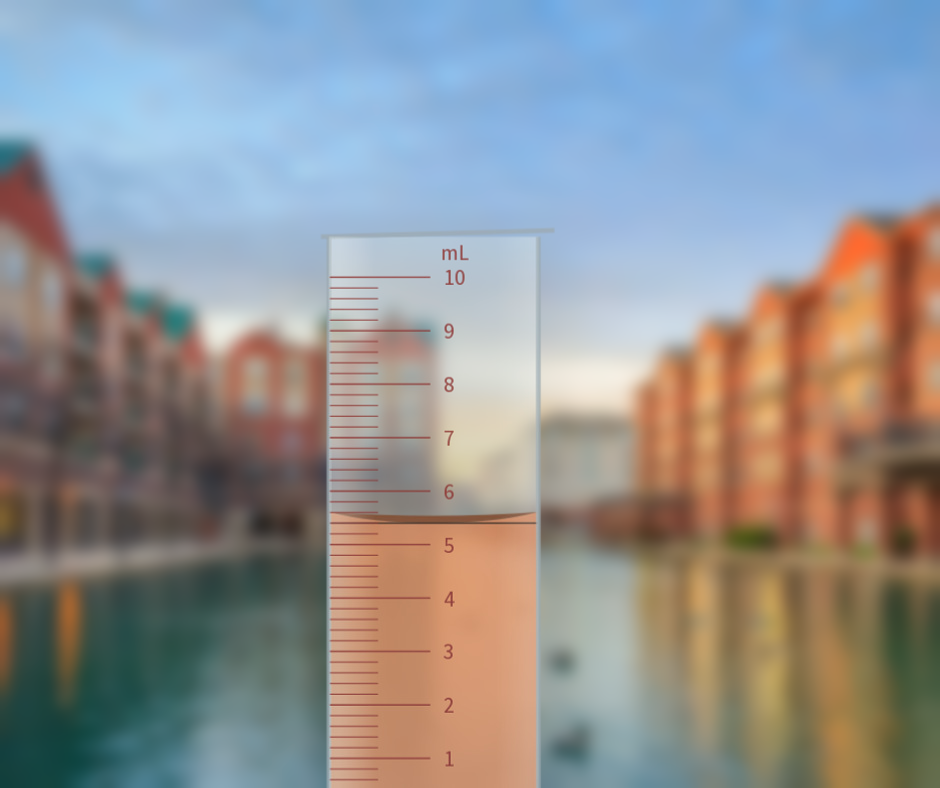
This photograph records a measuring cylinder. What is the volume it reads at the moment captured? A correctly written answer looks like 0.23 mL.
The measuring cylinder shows 5.4 mL
